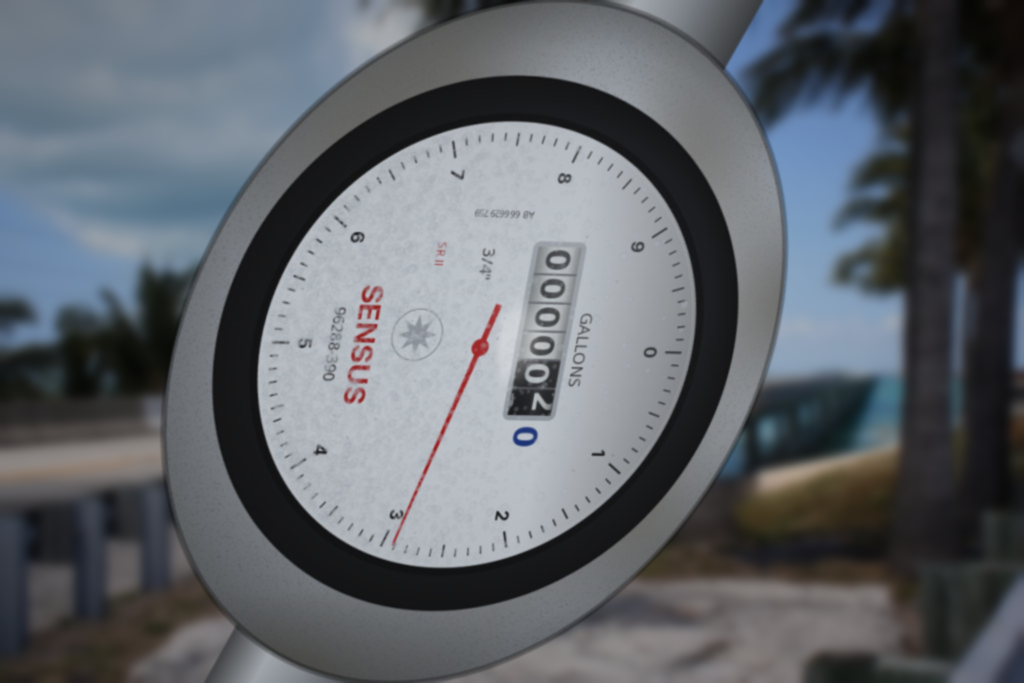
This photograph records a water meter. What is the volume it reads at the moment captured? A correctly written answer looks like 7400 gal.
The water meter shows 22.9 gal
